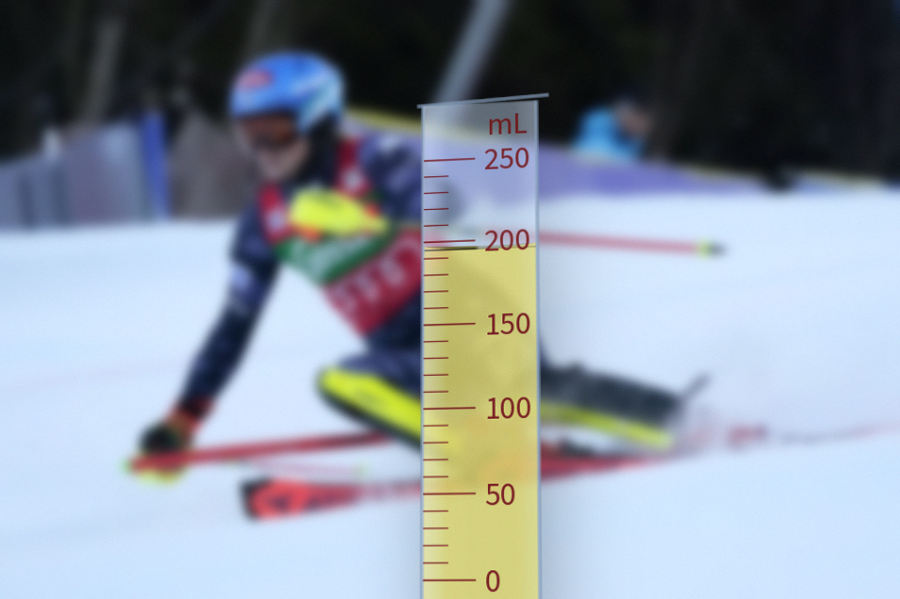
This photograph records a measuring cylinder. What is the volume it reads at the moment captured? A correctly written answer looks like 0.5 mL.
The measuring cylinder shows 195 mL
